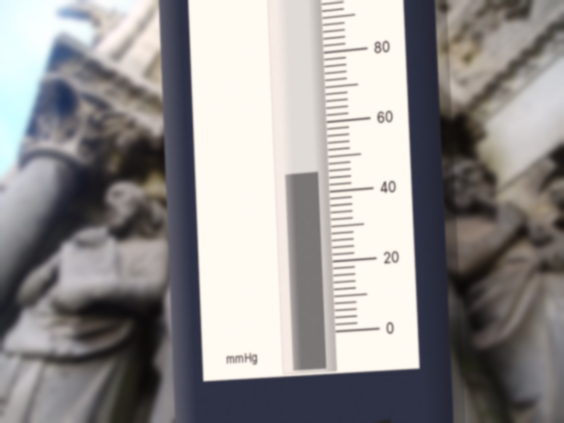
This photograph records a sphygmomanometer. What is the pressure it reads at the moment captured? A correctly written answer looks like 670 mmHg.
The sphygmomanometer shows 46 mmHg
